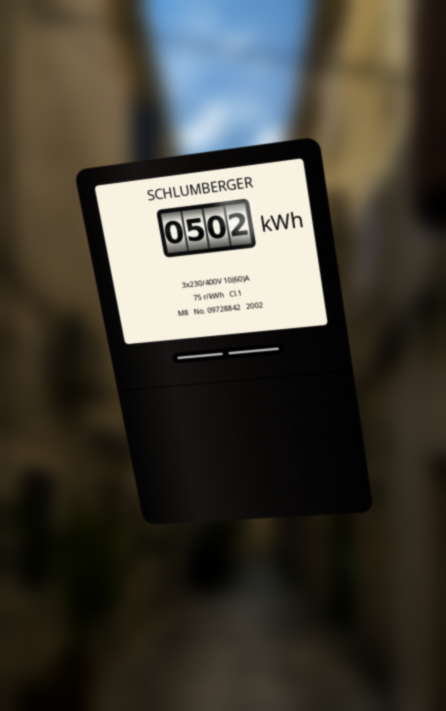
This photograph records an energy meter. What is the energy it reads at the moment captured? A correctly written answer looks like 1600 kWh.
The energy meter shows 502 kWh
